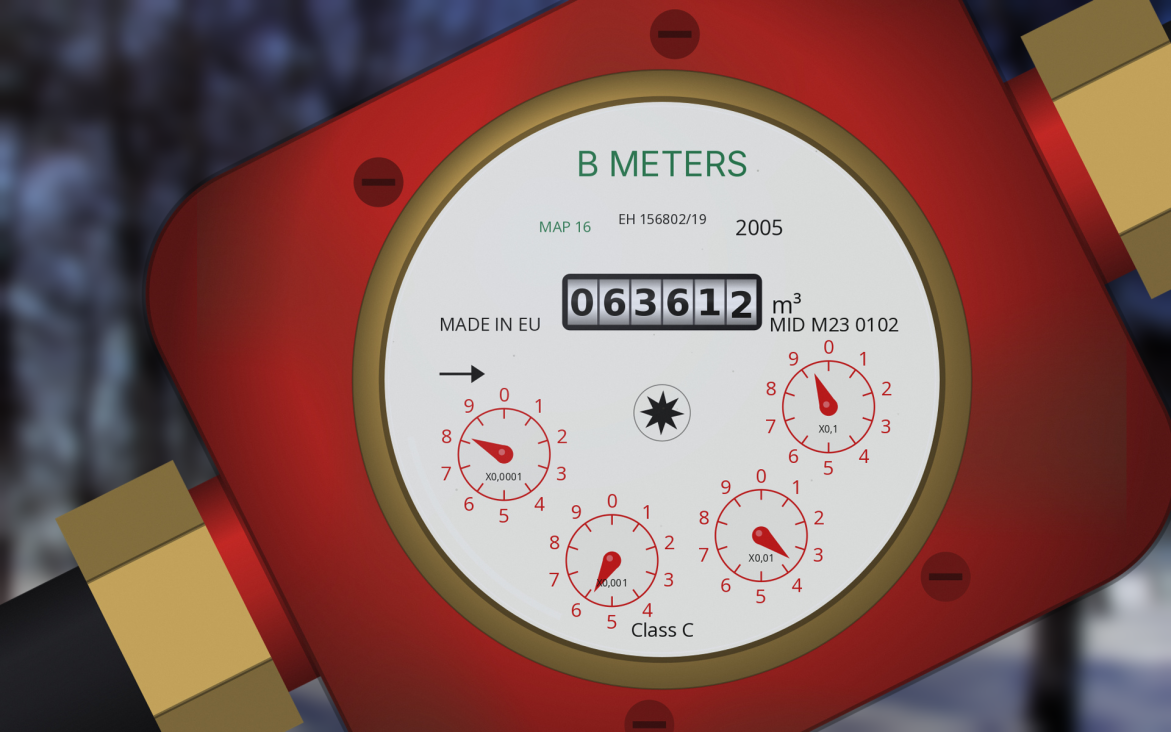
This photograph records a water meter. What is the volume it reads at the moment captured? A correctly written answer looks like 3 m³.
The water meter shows 63611.9358 m³
